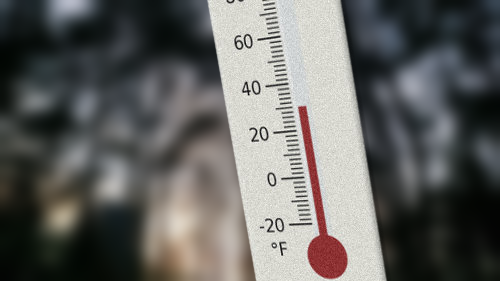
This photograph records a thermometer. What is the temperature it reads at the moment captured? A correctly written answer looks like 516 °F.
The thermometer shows 30 °F
